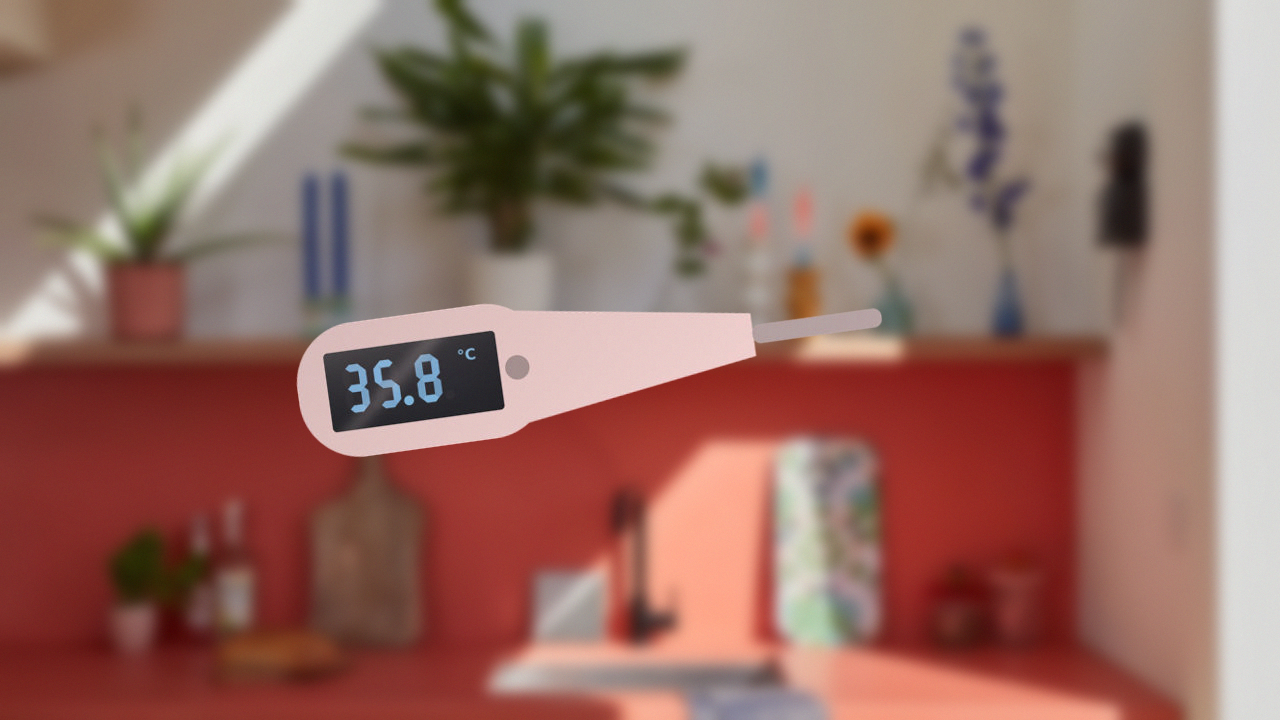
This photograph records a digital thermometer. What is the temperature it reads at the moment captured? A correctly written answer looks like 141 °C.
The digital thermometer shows 35.8 °C
